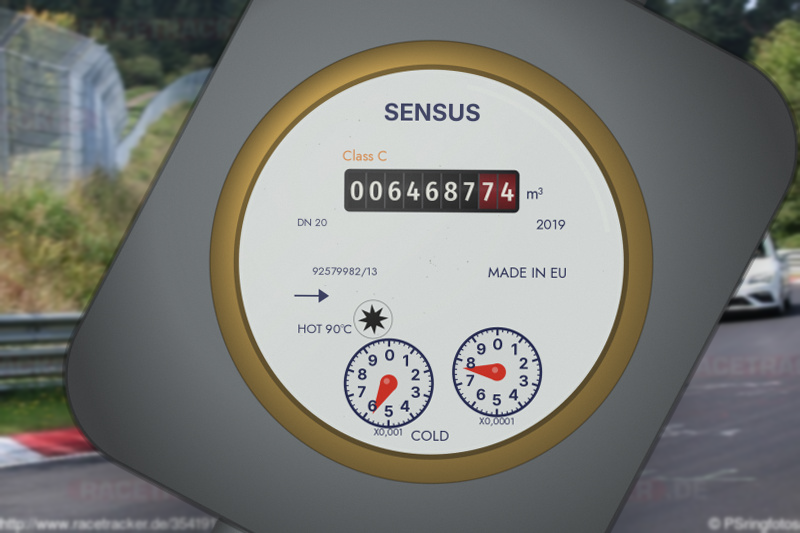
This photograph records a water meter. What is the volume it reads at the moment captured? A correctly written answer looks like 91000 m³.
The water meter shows 64687.7457 m³
